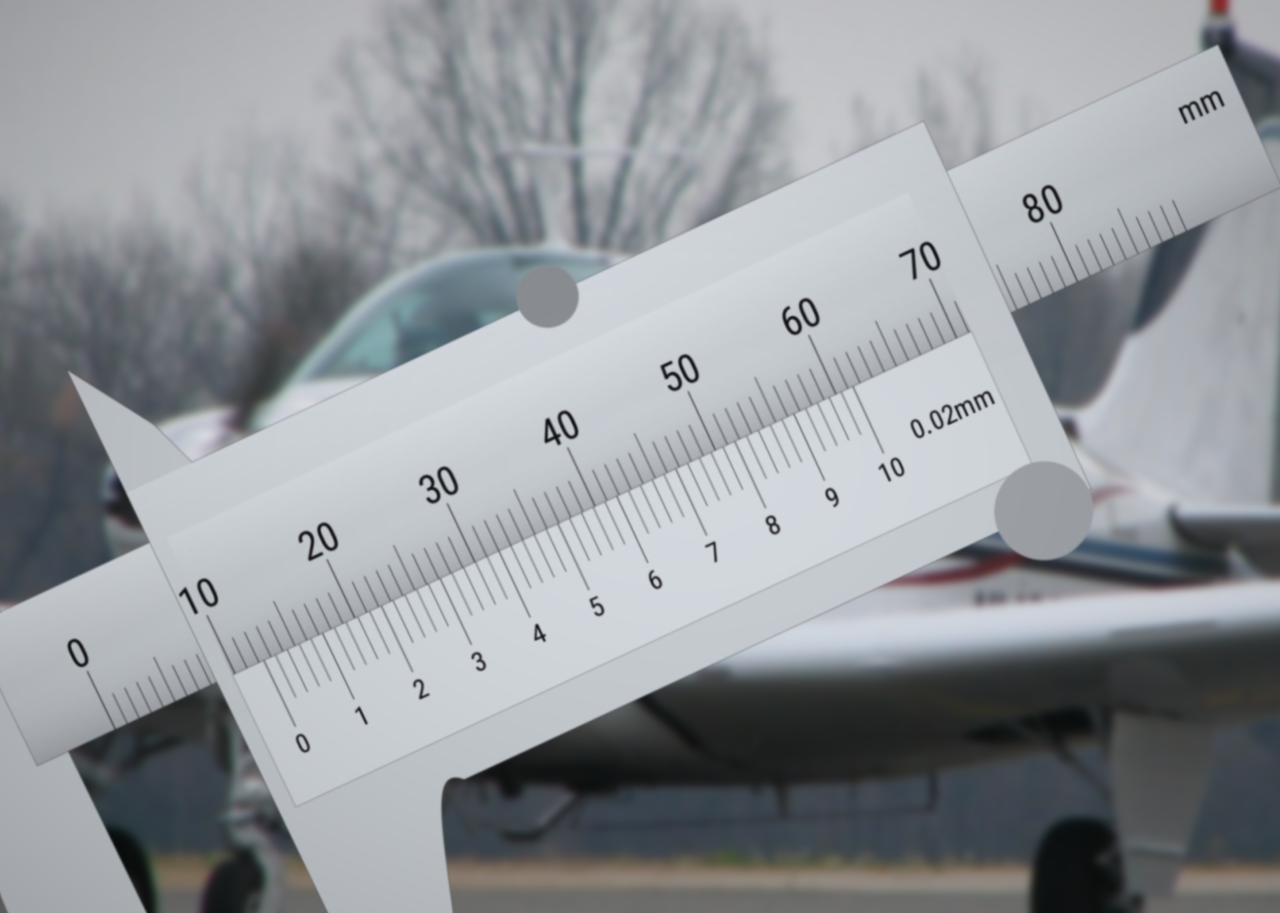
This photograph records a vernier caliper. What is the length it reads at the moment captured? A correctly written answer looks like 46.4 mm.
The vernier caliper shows 12.4 mm
